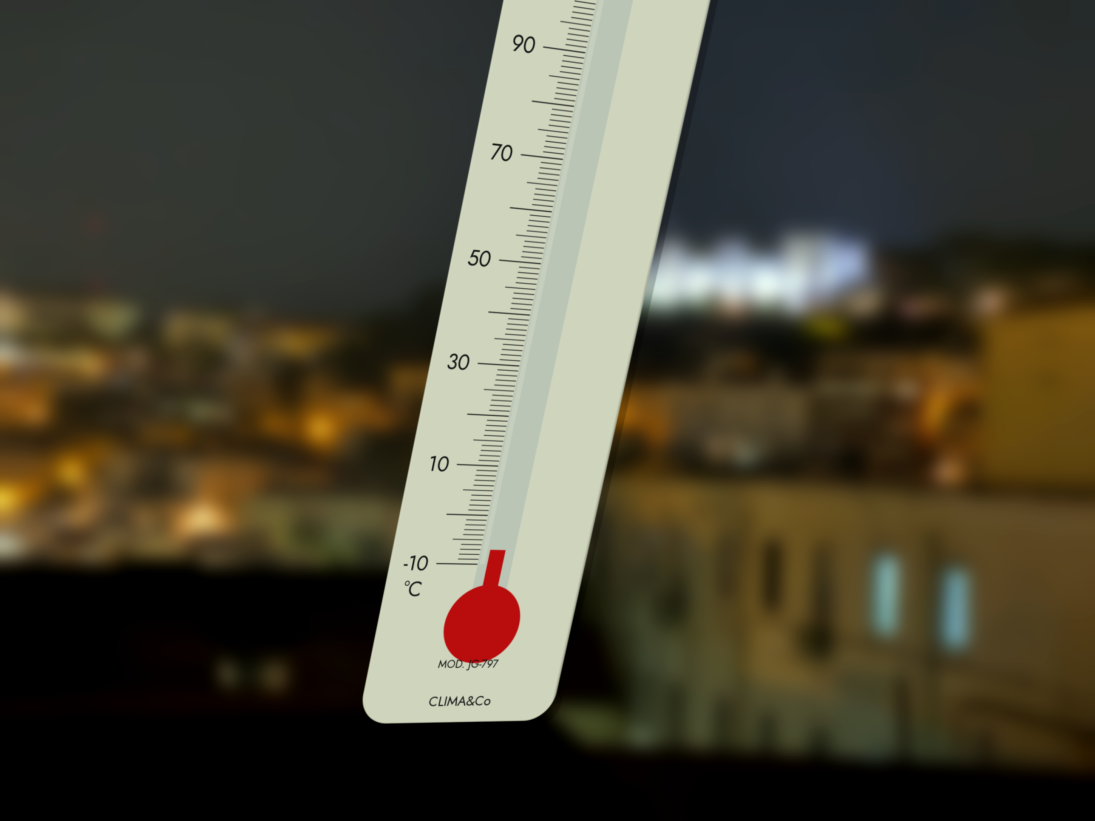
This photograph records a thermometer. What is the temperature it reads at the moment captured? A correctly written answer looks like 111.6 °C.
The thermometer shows -7 °C
